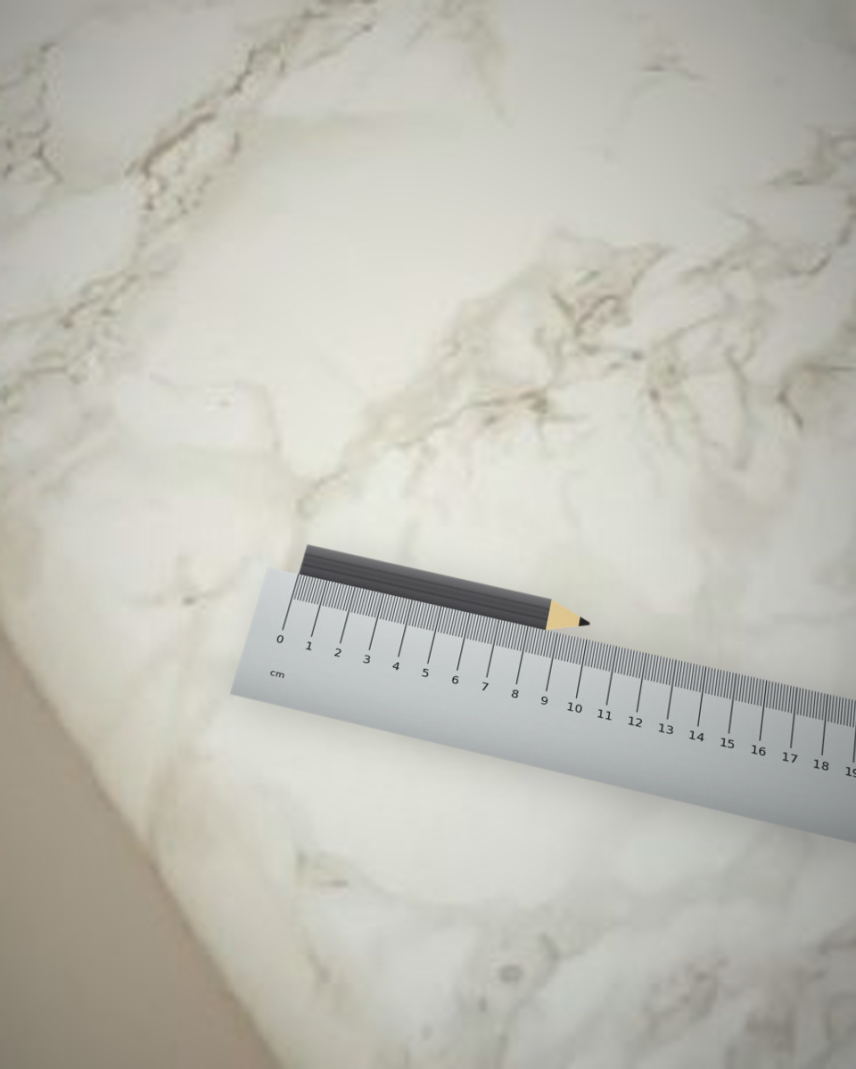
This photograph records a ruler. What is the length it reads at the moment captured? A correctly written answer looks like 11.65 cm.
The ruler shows 10 cm
